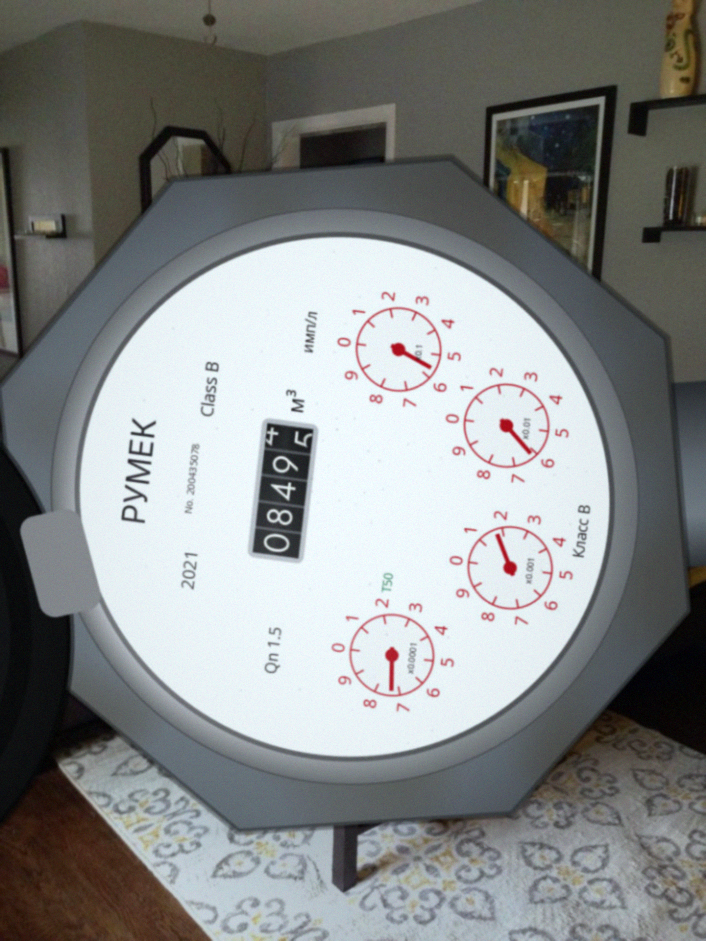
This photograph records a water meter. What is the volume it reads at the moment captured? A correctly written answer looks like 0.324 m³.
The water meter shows 8494.5617 m³
